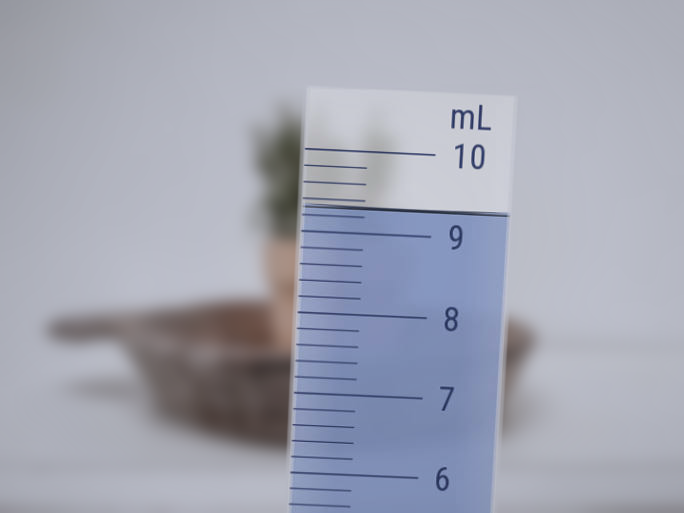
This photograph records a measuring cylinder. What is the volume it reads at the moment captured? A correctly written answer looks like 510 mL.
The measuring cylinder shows 9.3 mL
